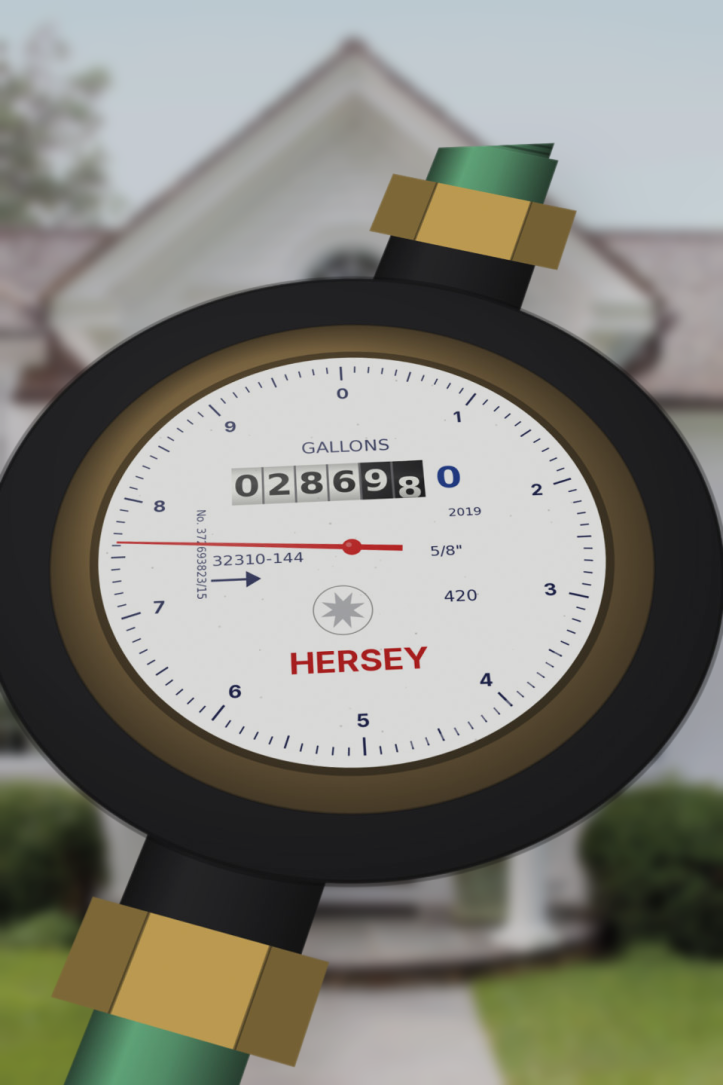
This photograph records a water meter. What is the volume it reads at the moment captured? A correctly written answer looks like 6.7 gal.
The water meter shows 286977.6 gal
